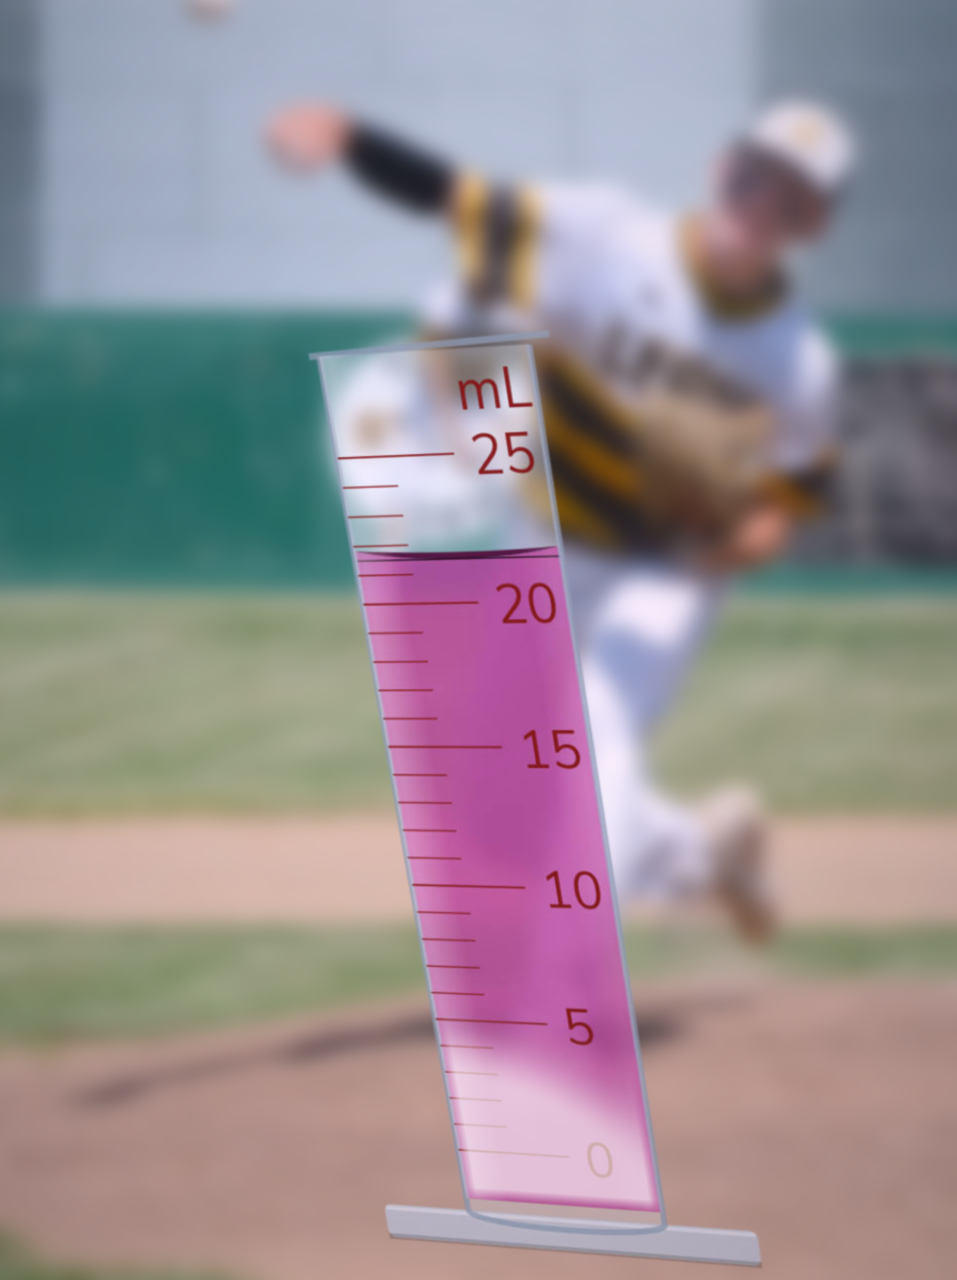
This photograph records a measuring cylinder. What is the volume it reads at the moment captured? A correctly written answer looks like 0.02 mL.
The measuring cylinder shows 21.5 mL
